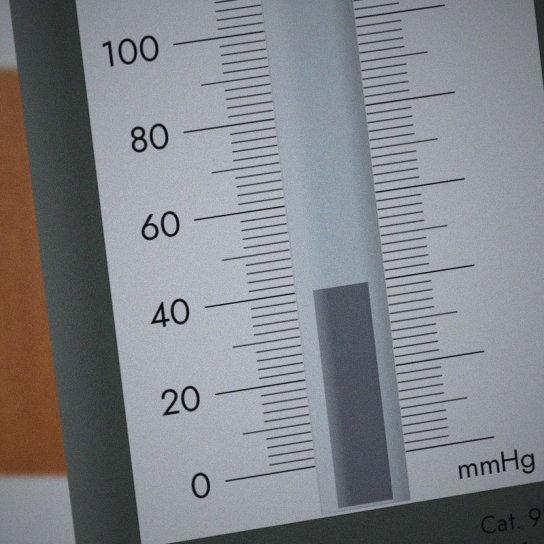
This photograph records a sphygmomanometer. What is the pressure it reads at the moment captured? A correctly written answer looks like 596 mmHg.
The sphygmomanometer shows 40 mmHg
